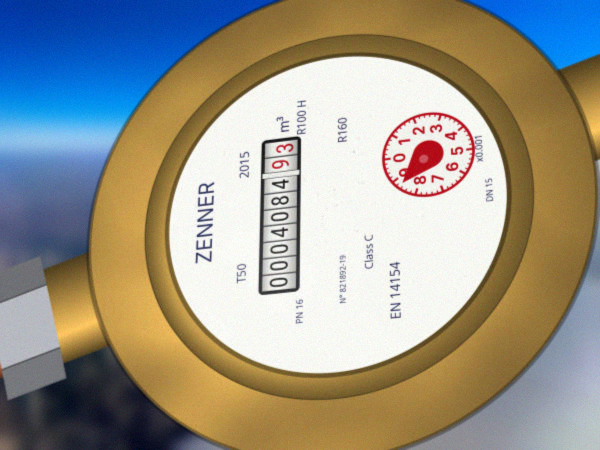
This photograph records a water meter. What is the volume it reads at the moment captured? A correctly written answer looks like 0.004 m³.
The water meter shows 4084.928 m³
